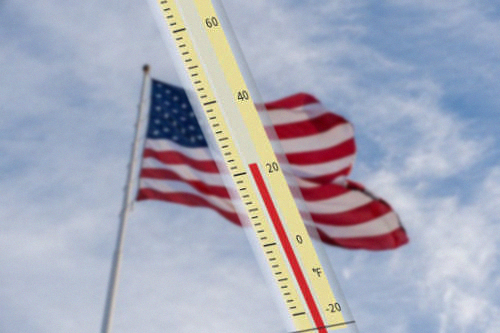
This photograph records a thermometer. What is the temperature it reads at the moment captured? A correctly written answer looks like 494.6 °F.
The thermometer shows 22 °F
